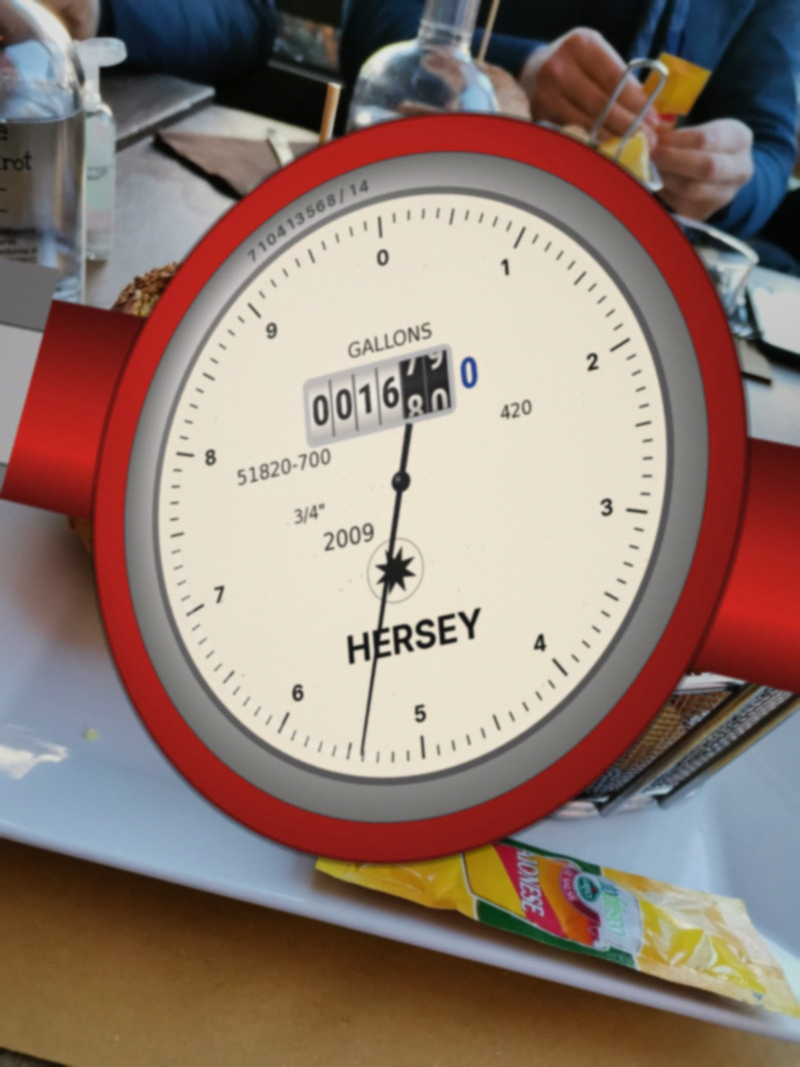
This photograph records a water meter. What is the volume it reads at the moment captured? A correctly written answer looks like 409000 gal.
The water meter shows 16795.4 gal
